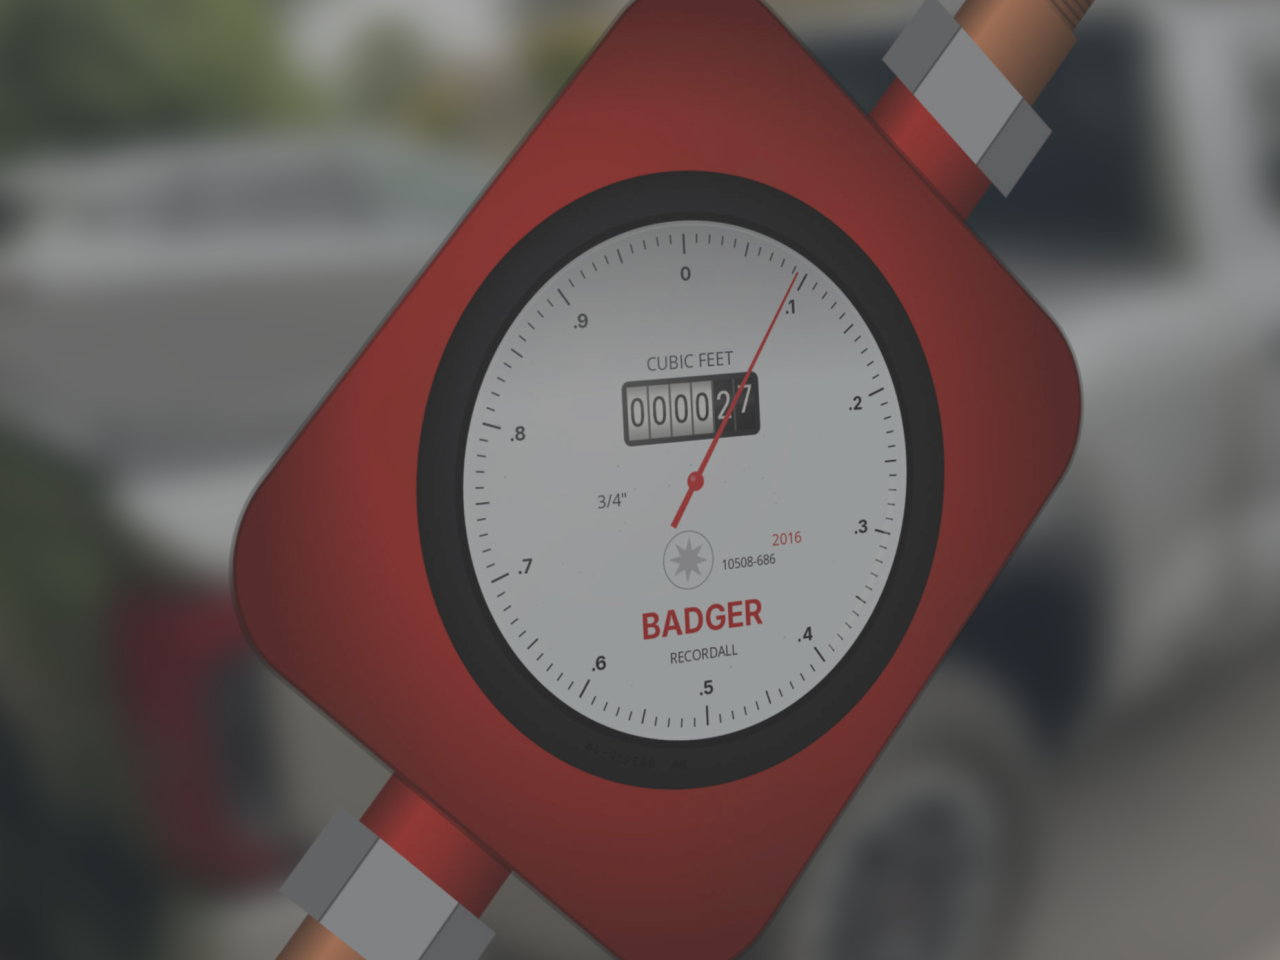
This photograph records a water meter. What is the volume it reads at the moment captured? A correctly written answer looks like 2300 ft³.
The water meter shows 27.09 ft³
